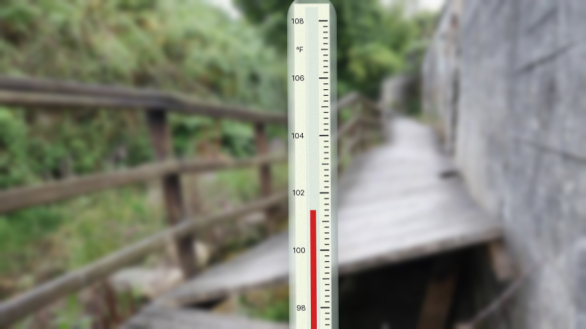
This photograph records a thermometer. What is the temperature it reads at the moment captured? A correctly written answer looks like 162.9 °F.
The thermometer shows 101.4 °F
